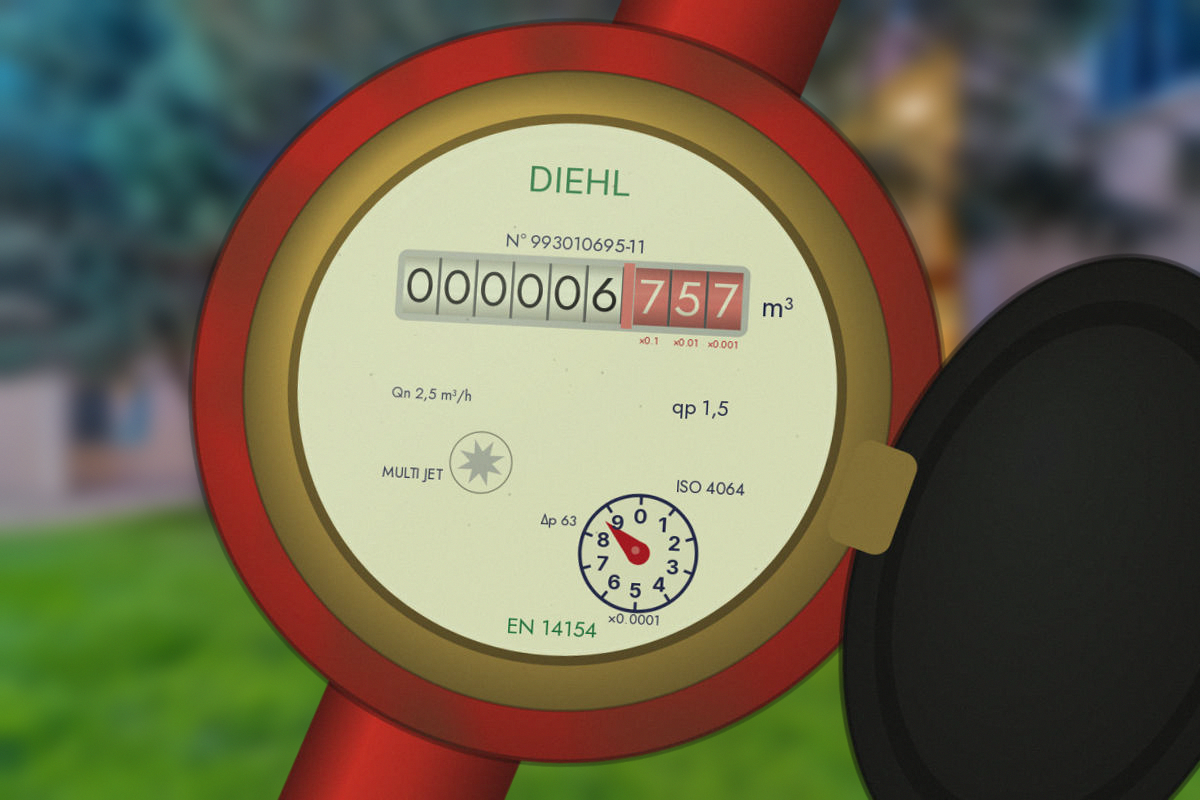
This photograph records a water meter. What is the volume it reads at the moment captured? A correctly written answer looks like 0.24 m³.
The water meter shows 6.7578 m³
